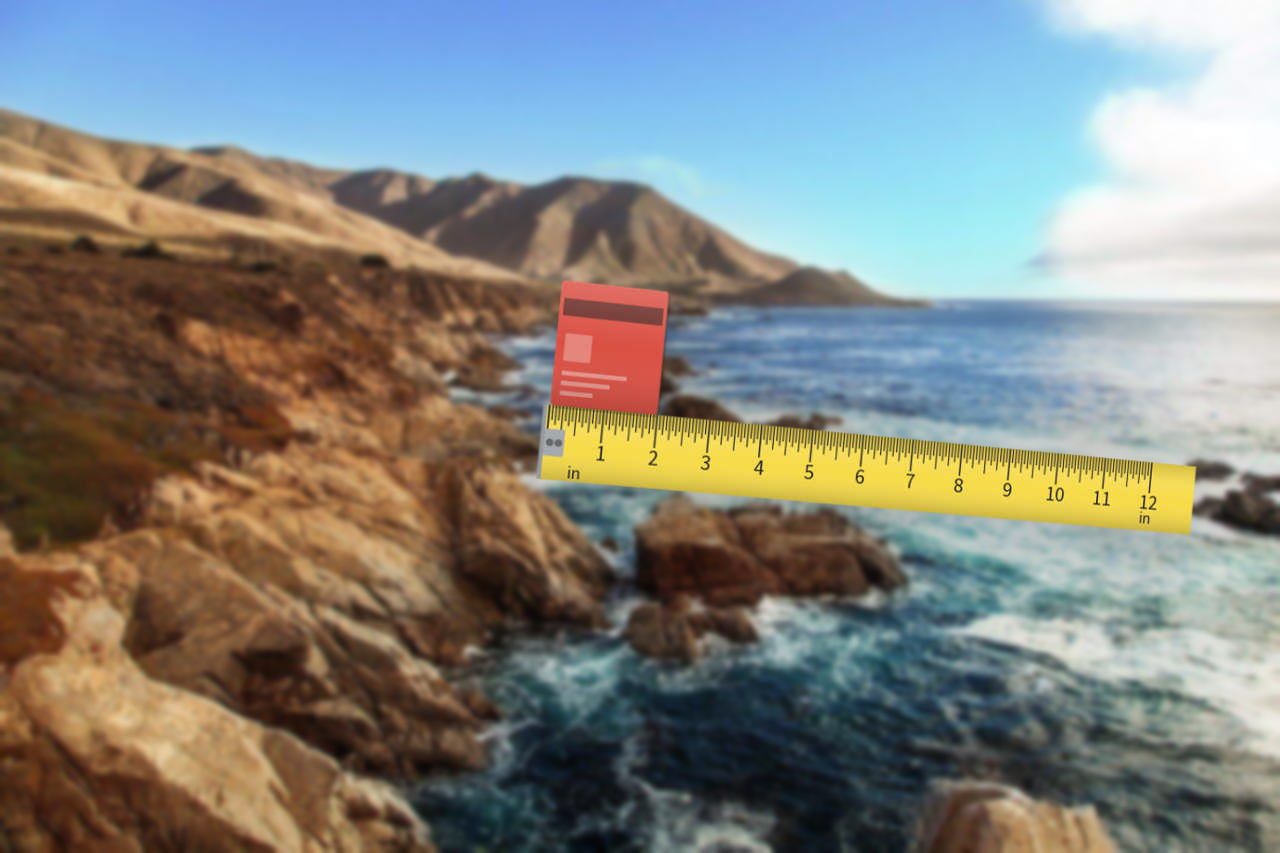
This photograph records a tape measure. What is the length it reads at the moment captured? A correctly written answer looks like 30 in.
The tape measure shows 2 in
